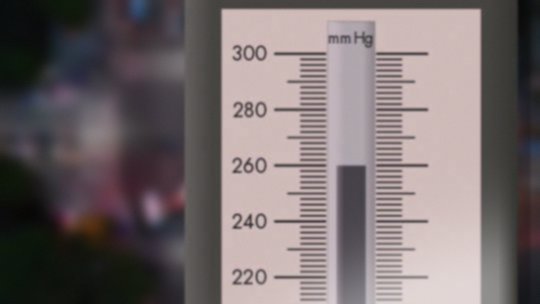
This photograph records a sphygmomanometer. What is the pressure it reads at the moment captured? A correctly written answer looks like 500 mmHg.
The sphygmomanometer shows 260 mmHg
